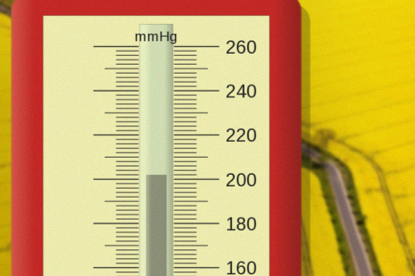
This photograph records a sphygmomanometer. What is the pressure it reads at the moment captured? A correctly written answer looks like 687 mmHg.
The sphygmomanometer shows 202 mmHg
